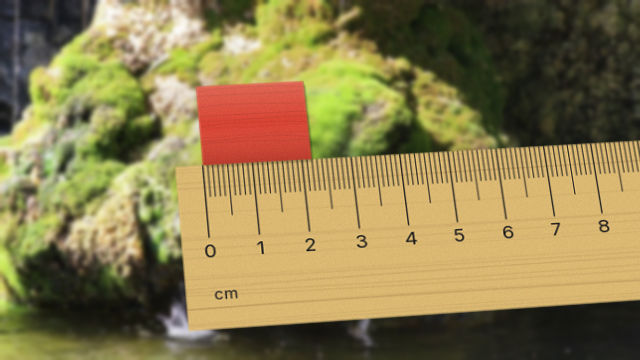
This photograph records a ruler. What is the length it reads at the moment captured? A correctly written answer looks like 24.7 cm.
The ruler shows 2.2 cm
